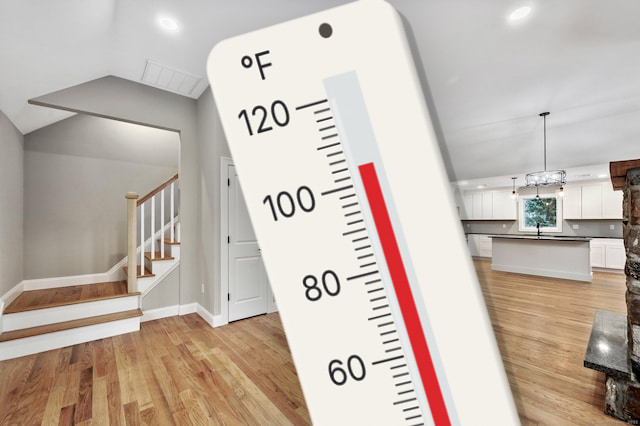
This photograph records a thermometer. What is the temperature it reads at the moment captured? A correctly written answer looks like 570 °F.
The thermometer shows 104 °F
